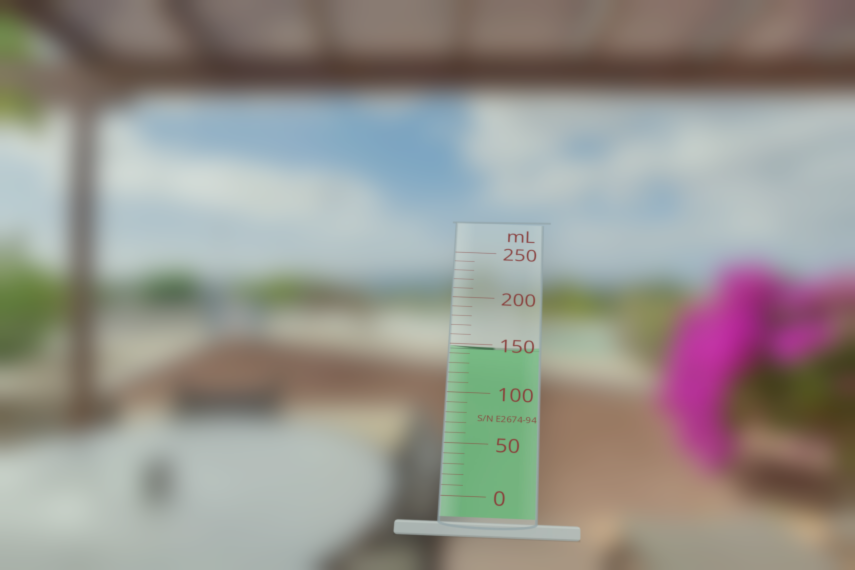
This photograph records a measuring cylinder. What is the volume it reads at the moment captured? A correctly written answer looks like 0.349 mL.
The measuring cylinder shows 145 mL
